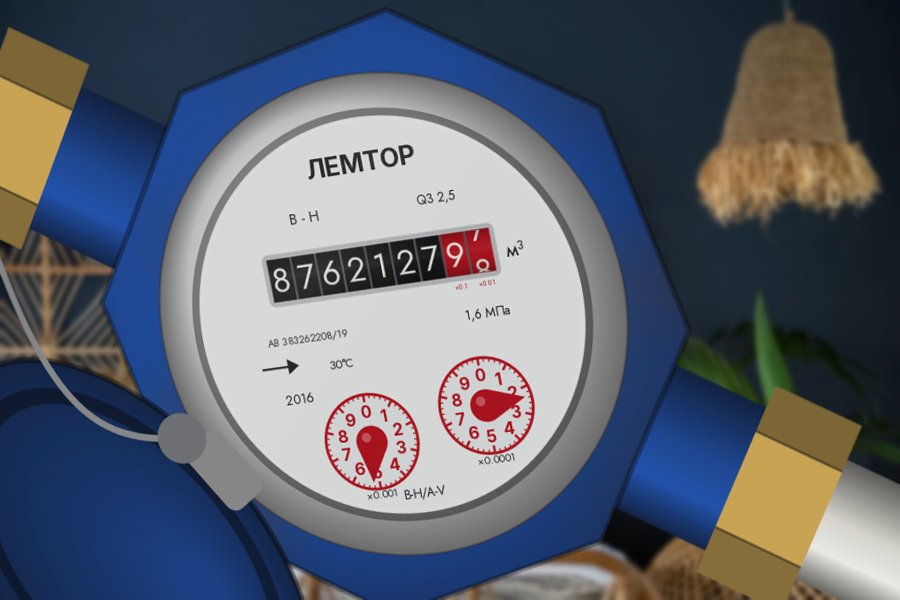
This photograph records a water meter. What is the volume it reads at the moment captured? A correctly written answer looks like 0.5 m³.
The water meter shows 8762127.9752 m³
